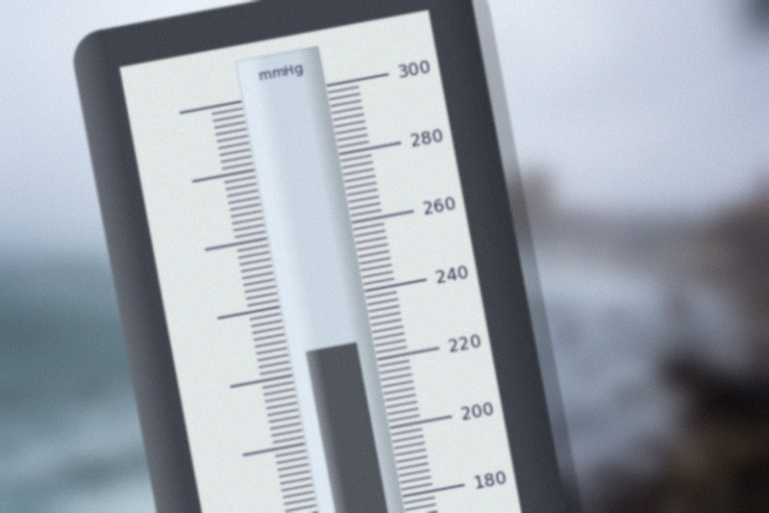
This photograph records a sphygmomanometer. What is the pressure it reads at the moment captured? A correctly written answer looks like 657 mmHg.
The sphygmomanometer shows 226 mmHg
